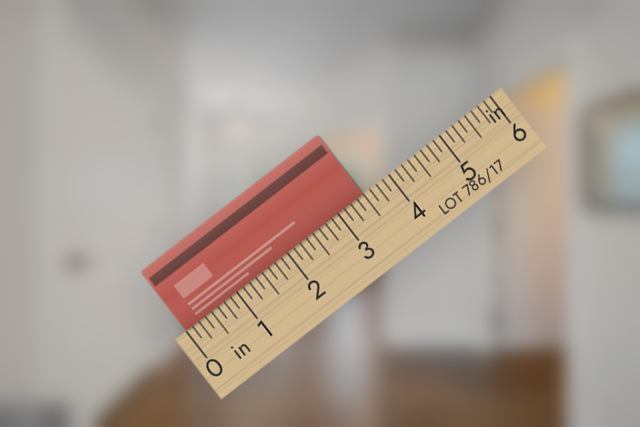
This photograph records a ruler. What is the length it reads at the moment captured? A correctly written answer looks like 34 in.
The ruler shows 3.5 in
